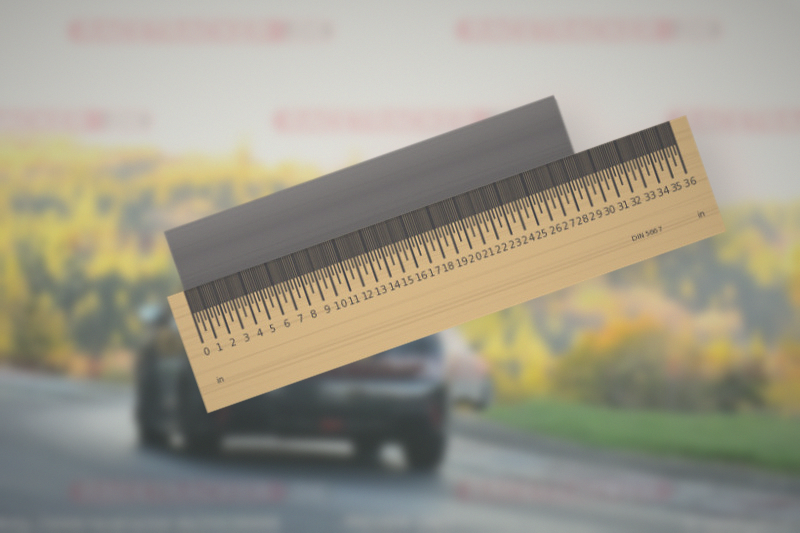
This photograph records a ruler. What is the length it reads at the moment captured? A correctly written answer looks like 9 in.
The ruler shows 29 in
